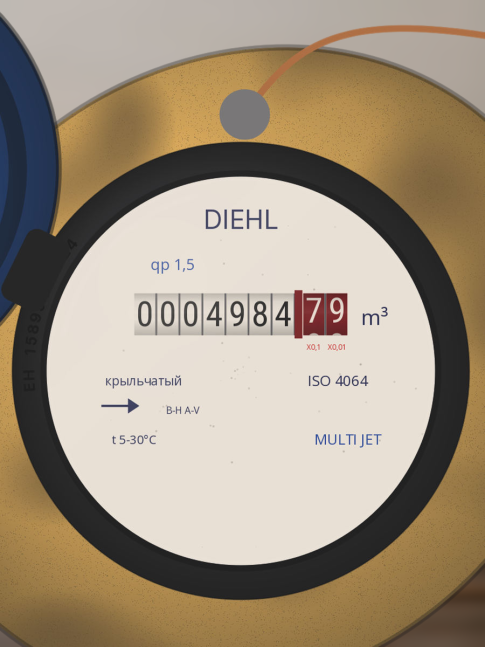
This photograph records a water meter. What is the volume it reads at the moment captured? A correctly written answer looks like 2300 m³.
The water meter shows 4984.79 m³
